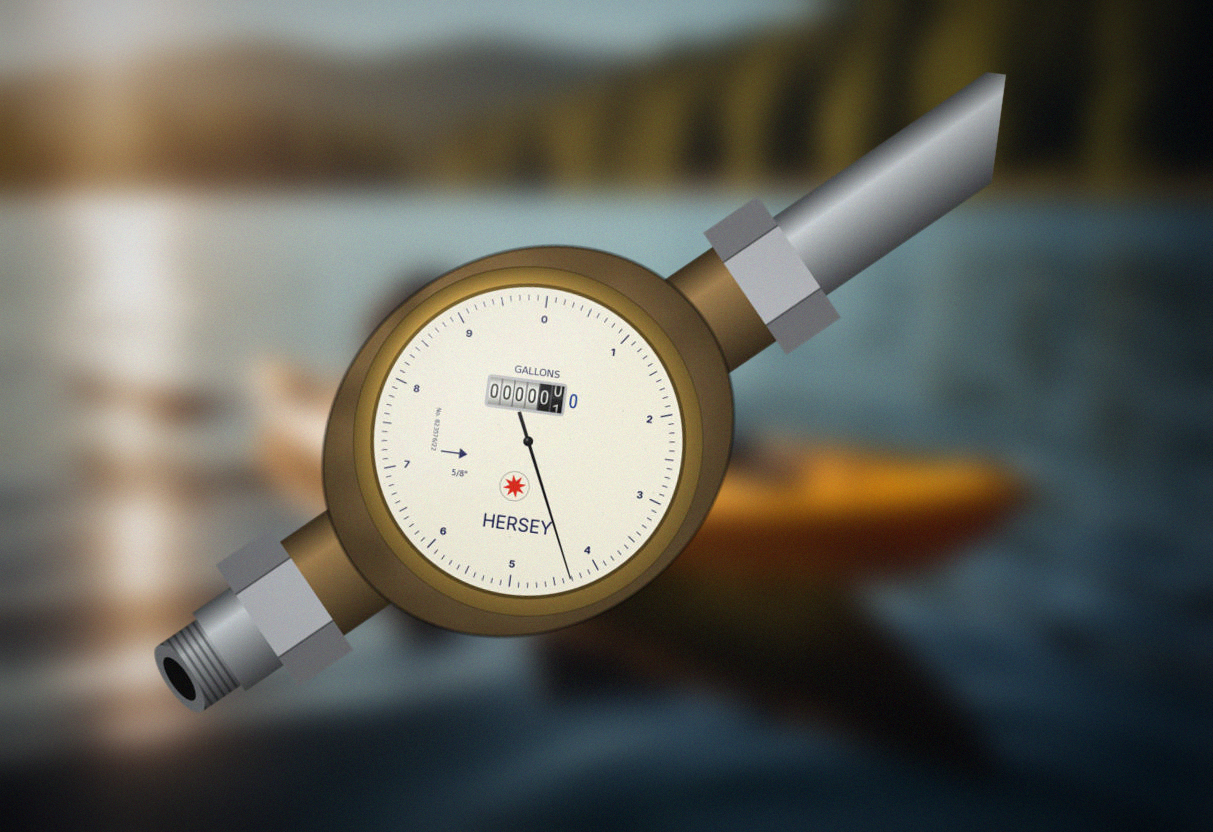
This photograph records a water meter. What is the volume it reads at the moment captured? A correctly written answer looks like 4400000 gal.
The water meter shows 4.3 gal
